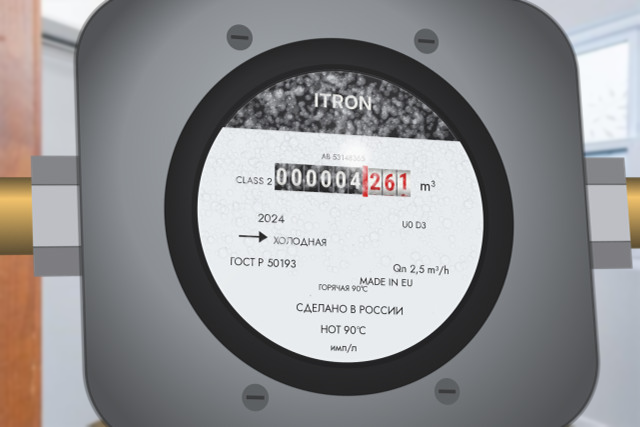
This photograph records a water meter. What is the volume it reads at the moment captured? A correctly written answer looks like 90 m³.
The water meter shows 4.261 m³
